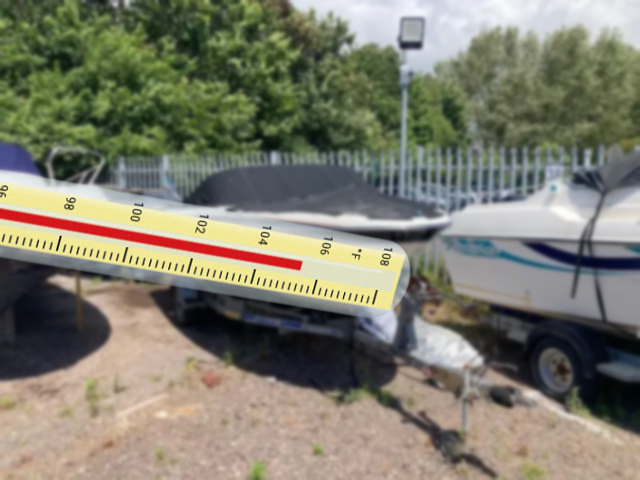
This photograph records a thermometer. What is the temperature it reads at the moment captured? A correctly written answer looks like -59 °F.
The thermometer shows 105.4 °F
